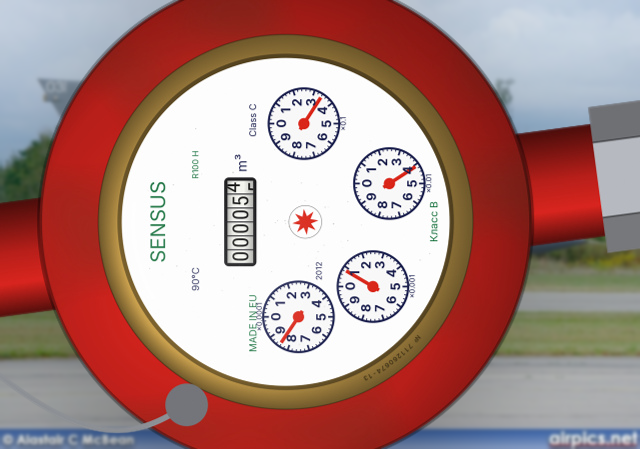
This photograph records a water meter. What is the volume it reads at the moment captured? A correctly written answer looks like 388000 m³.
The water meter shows 54.3408 m³
